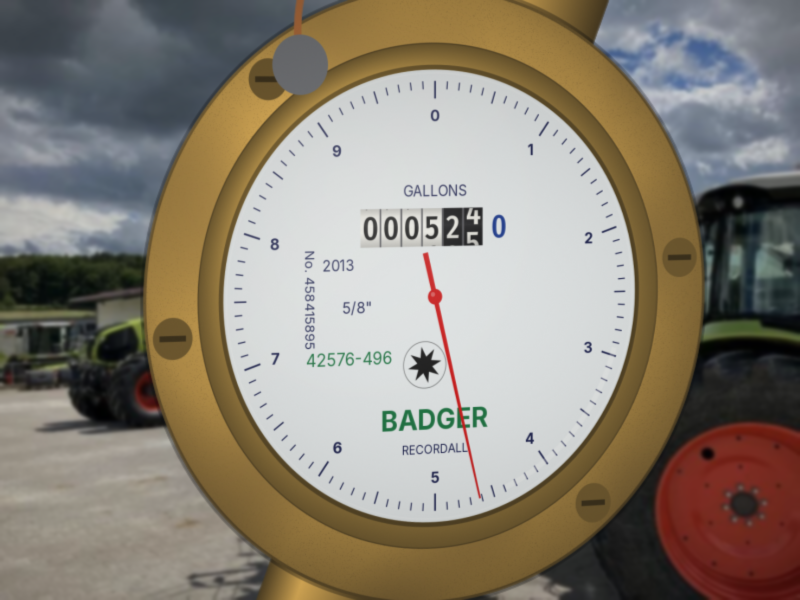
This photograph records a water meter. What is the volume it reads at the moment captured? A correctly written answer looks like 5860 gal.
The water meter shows 5244.6 gal
